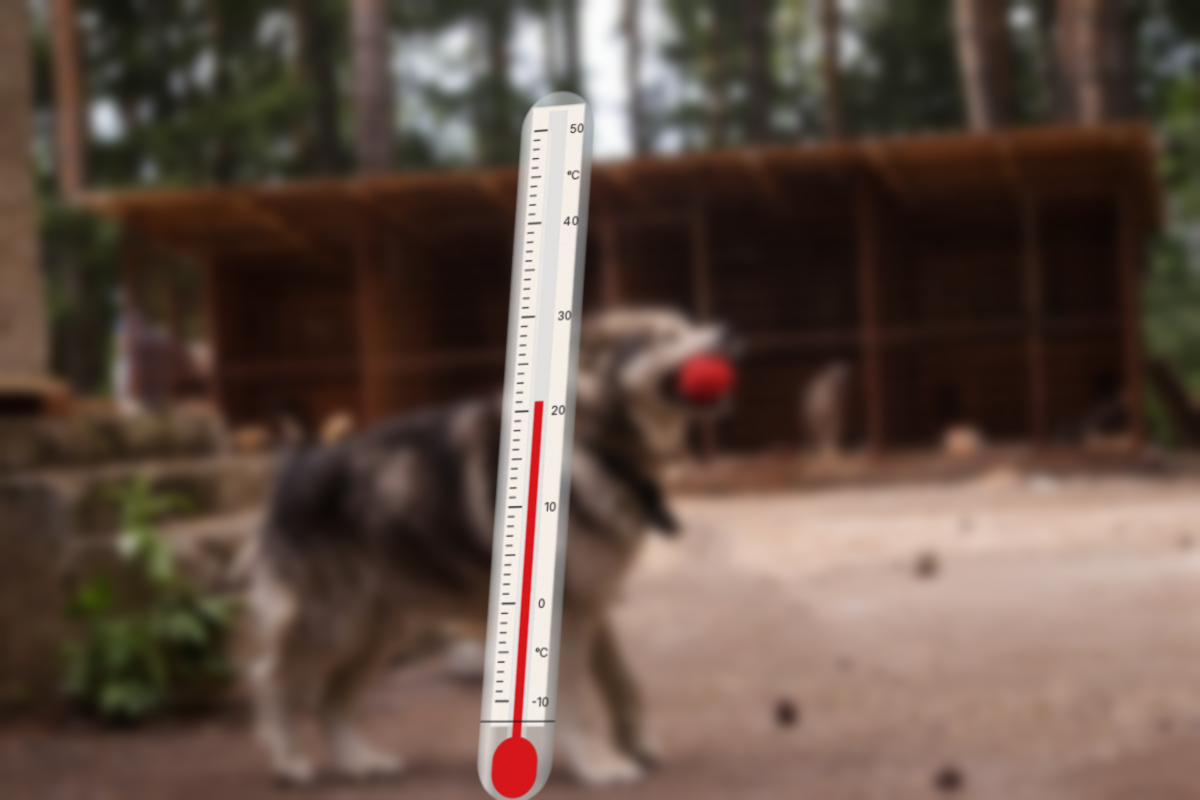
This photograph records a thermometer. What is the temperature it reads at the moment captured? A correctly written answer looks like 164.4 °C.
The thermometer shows 21 °C
